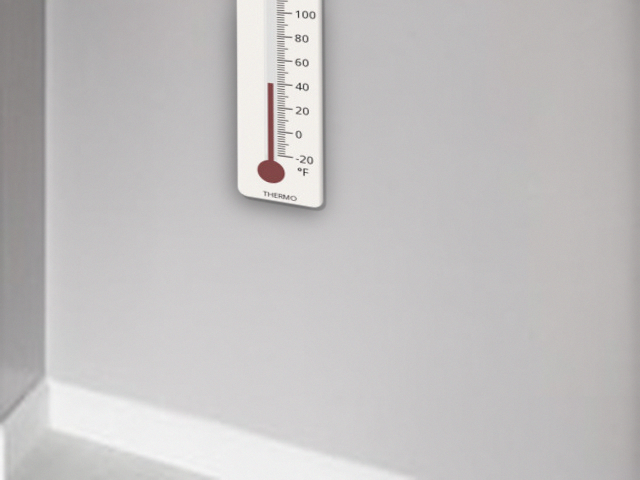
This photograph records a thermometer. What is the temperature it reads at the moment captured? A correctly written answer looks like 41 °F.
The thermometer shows 40 °F
